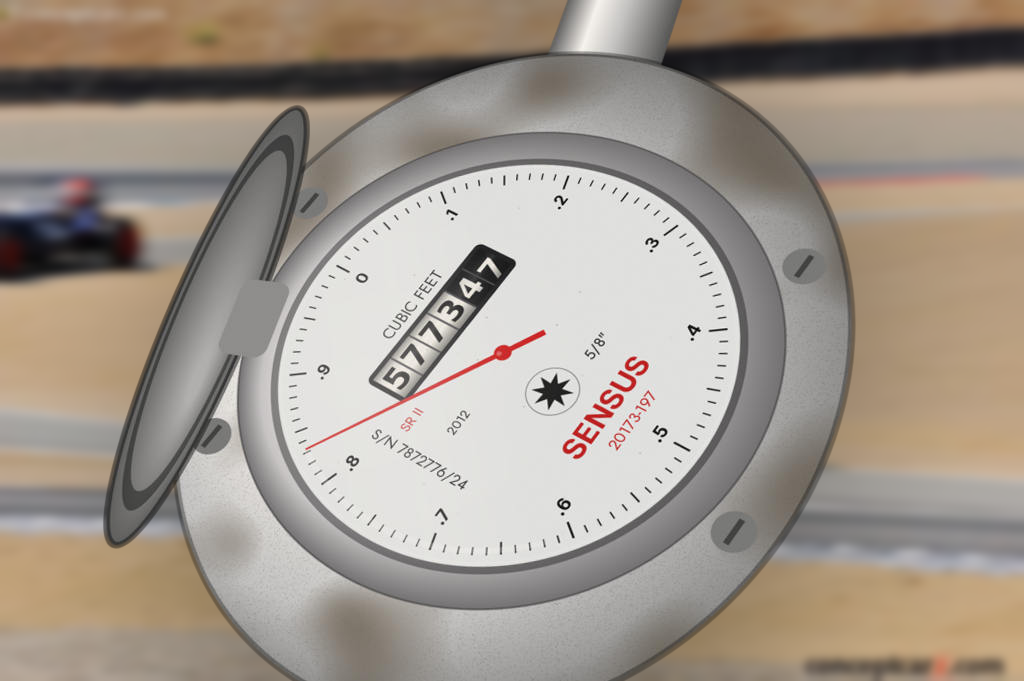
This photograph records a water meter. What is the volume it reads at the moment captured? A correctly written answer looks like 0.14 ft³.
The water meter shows 577346.83 ft³
